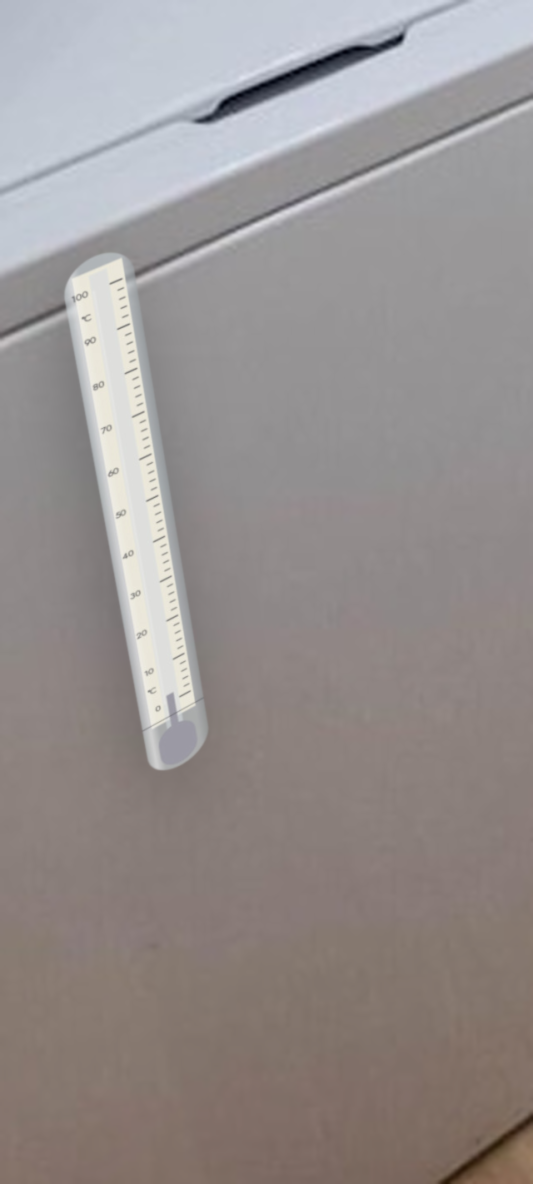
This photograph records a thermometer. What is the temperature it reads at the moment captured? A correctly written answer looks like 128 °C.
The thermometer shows 2 °C
